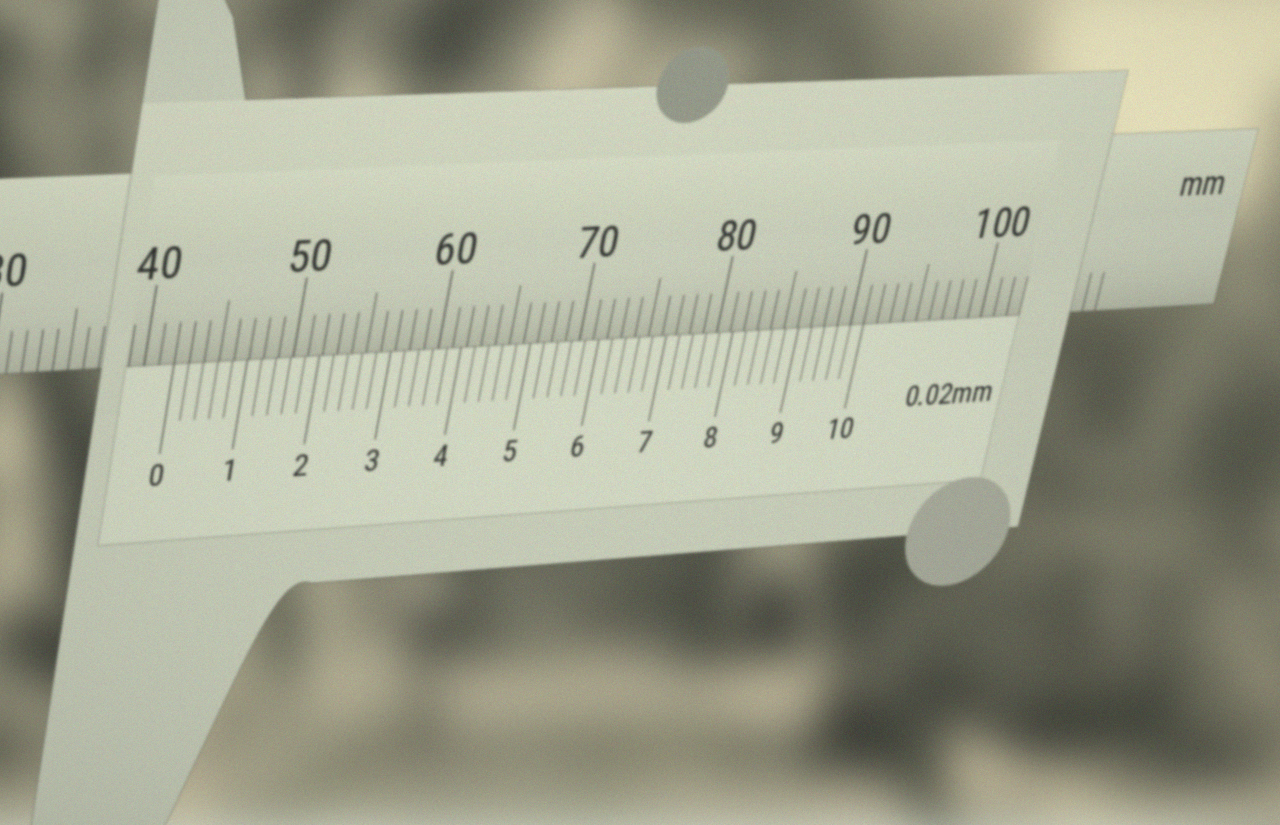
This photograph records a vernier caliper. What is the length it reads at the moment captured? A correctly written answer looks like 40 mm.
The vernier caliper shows 42.0 mm
